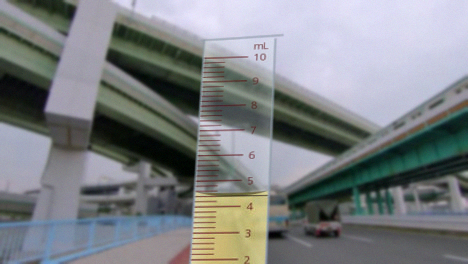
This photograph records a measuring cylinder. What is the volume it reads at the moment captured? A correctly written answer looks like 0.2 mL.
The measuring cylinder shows 4.4 mL
